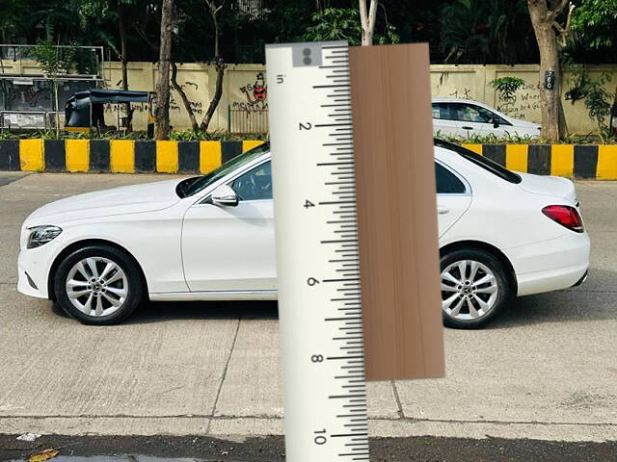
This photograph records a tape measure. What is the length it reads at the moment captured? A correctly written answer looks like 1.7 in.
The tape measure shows 8.625 in
